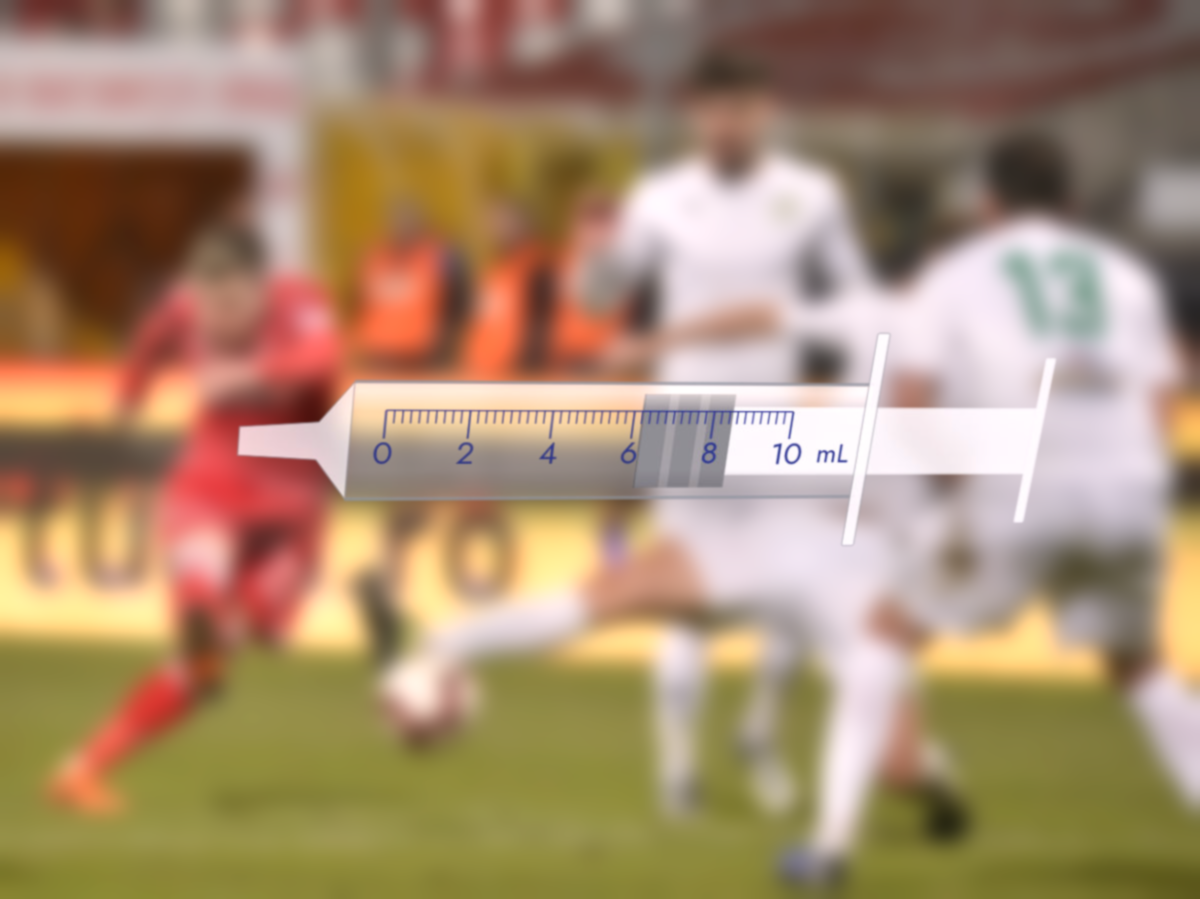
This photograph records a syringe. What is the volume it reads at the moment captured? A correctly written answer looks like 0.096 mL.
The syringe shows 6.2 mL
